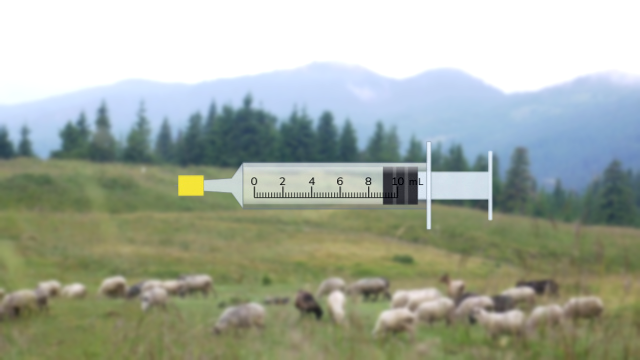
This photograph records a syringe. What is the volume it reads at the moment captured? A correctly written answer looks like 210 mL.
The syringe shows 9 mL
